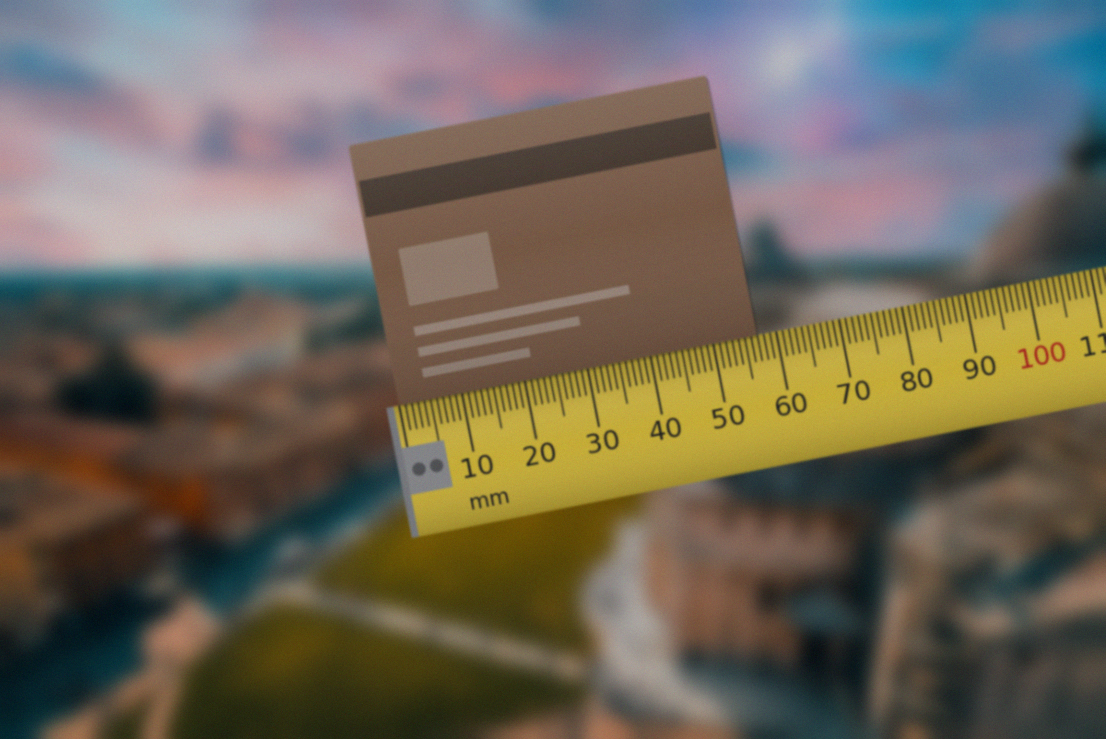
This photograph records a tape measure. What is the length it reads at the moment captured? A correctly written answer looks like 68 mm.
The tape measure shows 57 mm
